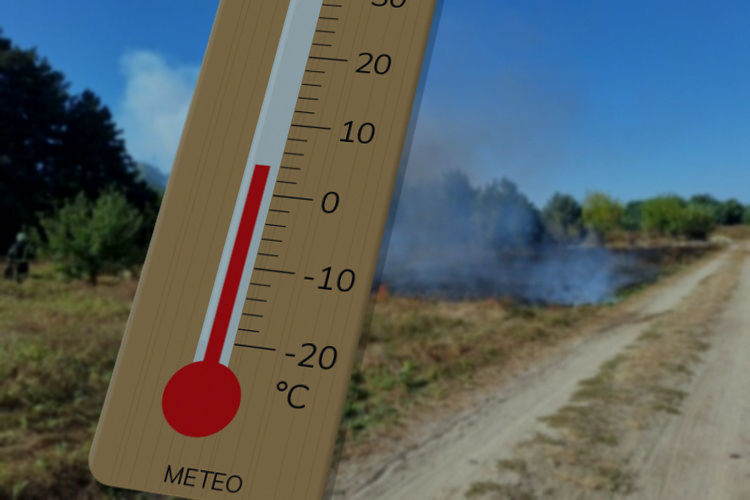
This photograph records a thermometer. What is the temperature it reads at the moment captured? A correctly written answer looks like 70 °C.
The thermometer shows 4 °C
